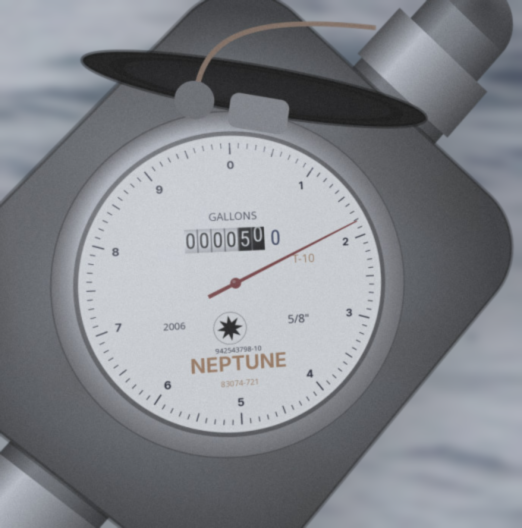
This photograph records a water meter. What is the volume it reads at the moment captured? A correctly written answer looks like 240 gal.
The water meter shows 501.8 gal
